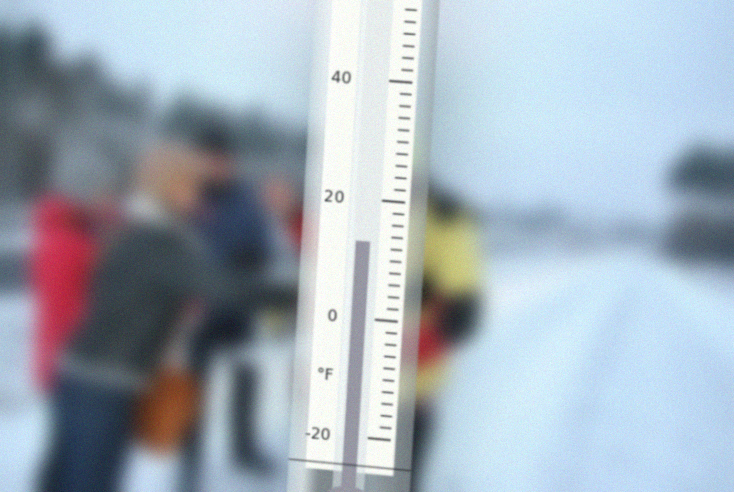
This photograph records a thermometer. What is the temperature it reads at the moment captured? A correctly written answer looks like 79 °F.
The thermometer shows 13 °F
